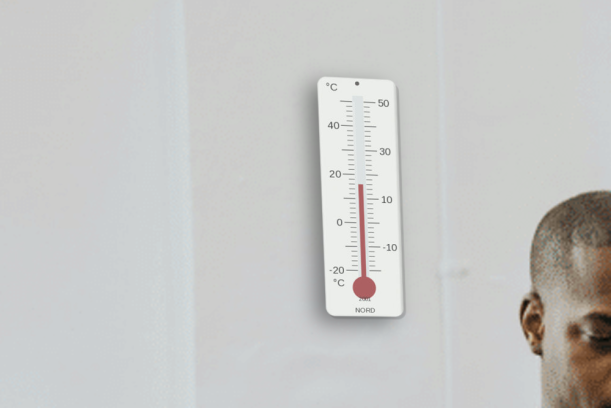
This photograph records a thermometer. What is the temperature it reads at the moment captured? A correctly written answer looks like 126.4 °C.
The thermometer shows 16 °C
